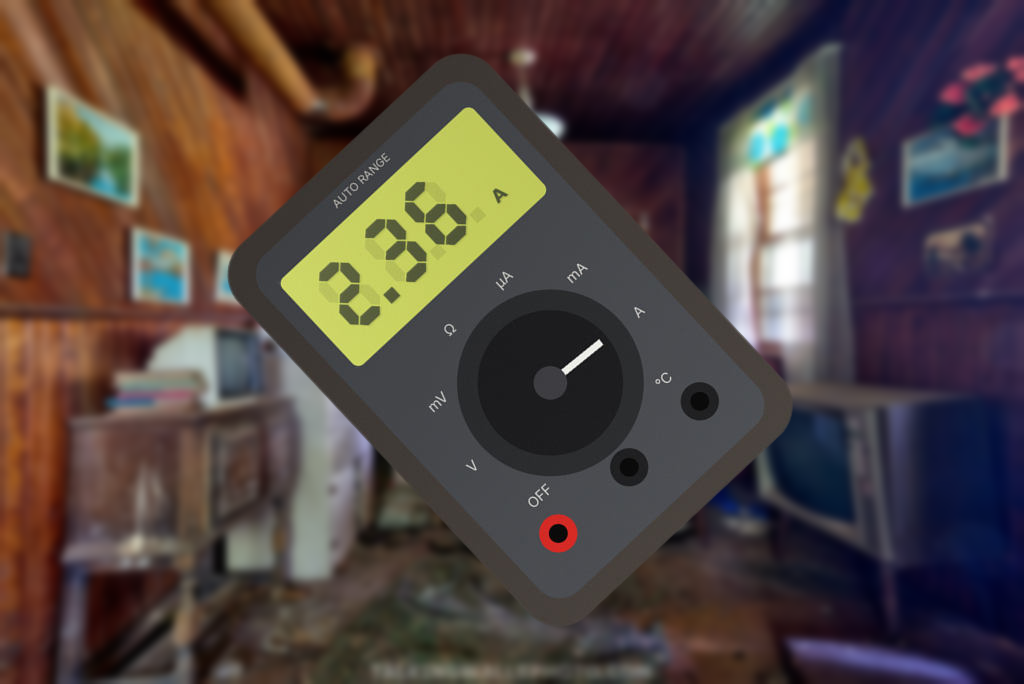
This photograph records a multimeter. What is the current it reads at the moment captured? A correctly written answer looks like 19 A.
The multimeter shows 2.36 A
